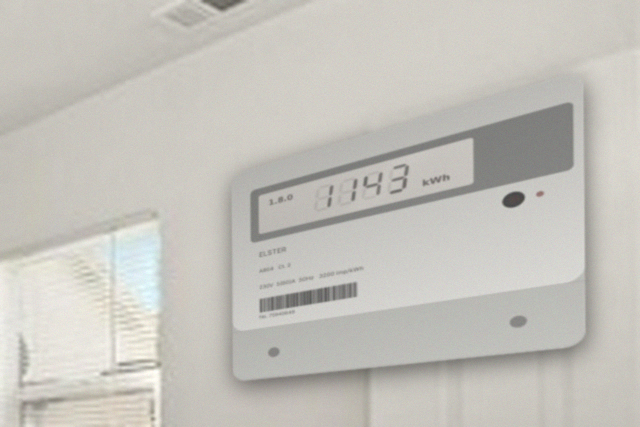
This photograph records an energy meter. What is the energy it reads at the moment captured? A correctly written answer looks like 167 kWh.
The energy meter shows 1143 kWh
